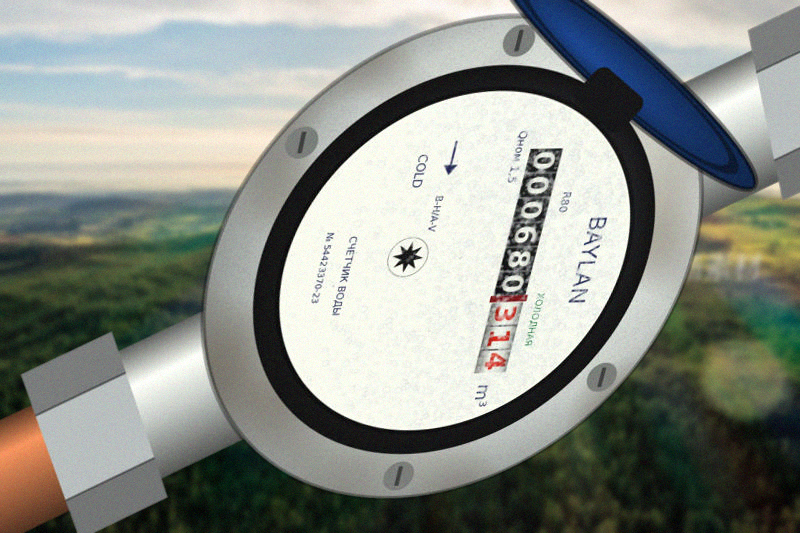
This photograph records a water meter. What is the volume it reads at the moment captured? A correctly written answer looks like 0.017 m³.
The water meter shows 680.314 m³
